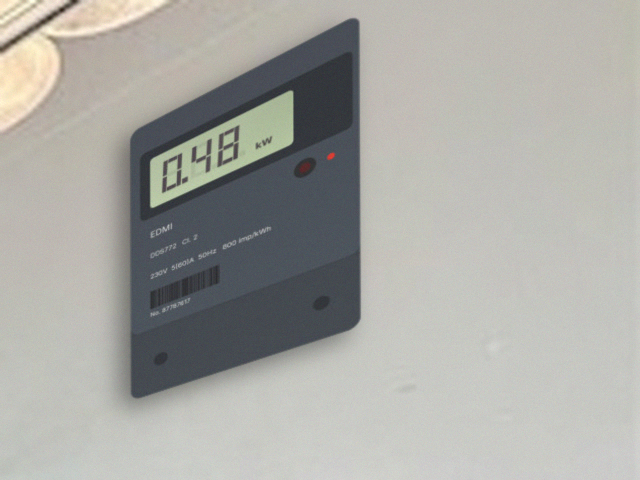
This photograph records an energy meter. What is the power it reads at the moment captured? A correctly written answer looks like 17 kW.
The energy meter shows 0.48 kW
